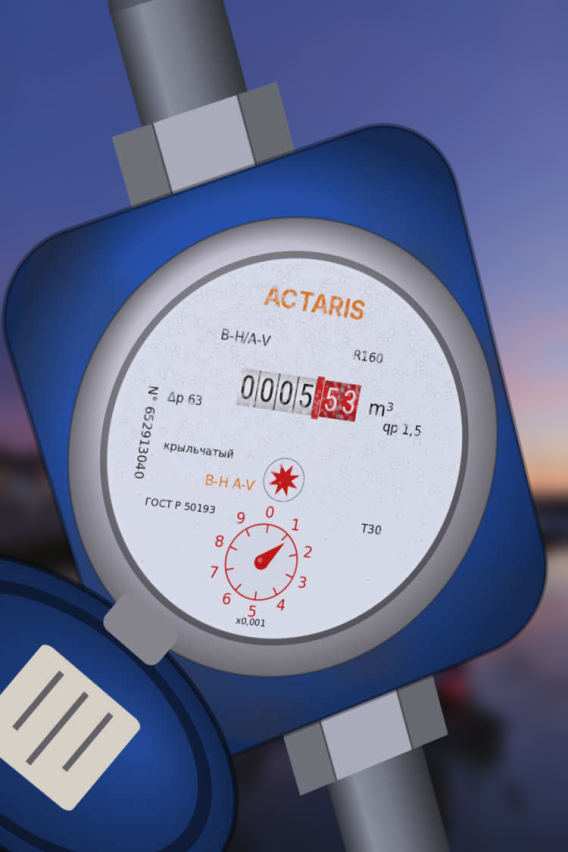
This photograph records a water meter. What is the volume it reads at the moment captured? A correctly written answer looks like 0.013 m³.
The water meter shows 5.531 m³
